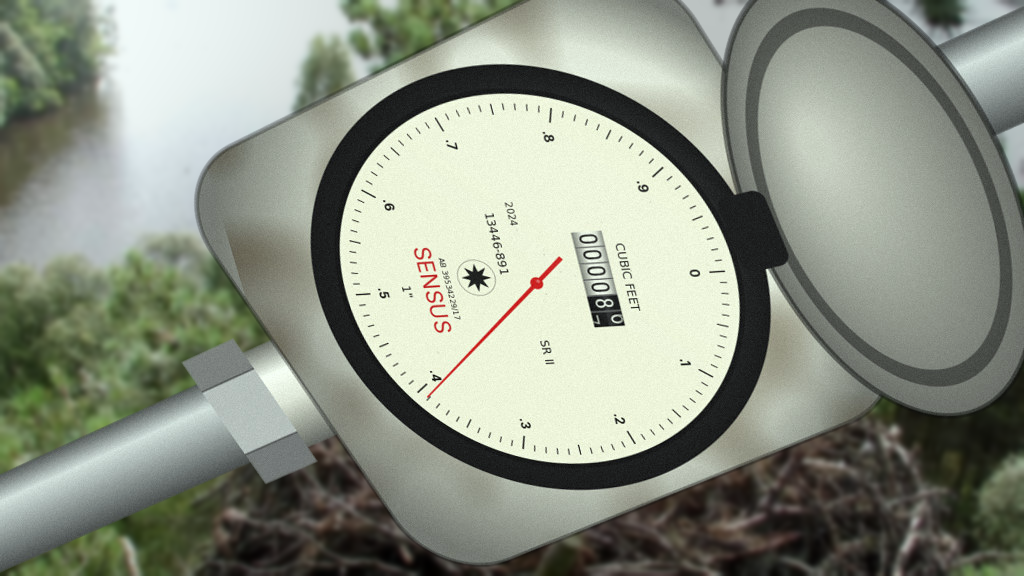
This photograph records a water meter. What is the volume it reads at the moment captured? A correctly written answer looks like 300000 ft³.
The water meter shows 86.39 ft³
